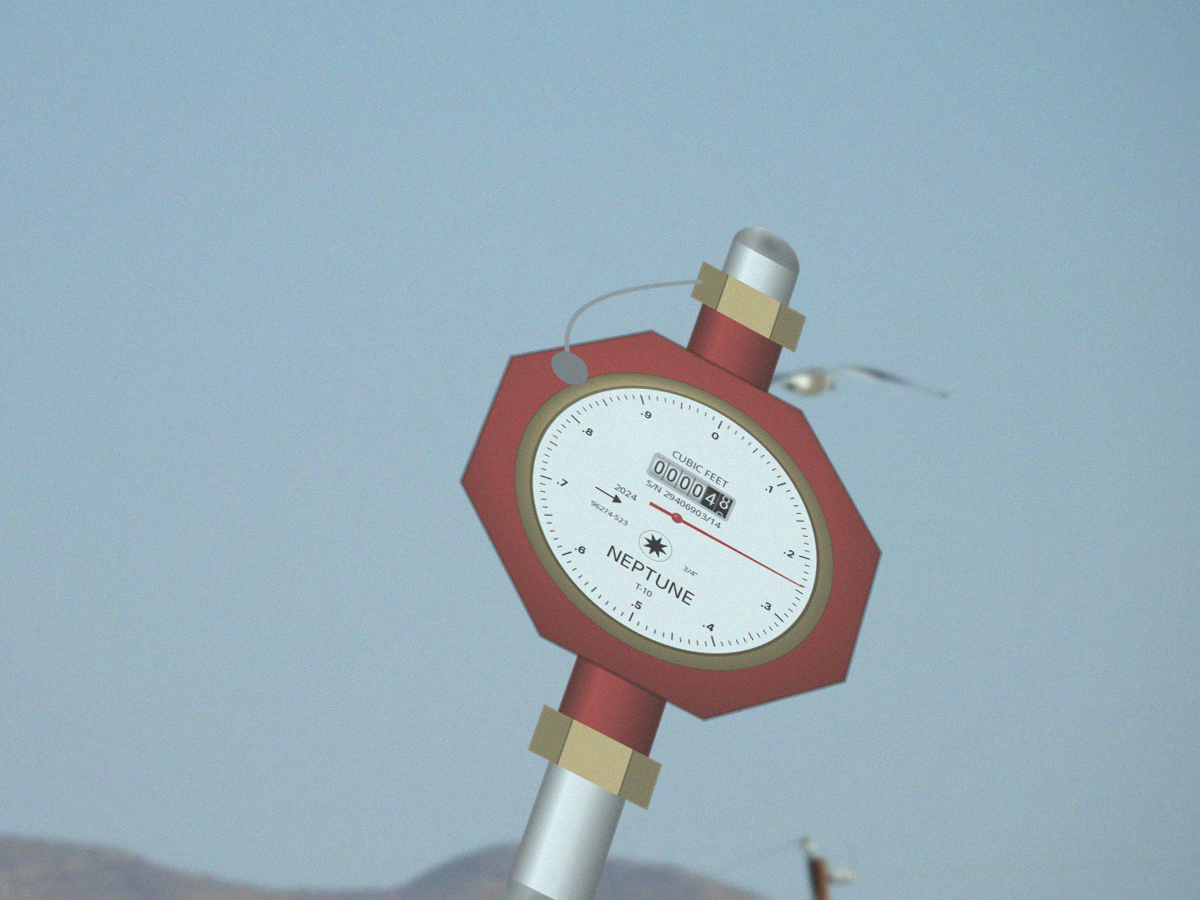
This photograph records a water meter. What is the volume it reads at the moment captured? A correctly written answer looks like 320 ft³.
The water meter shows 48.24 ft³
